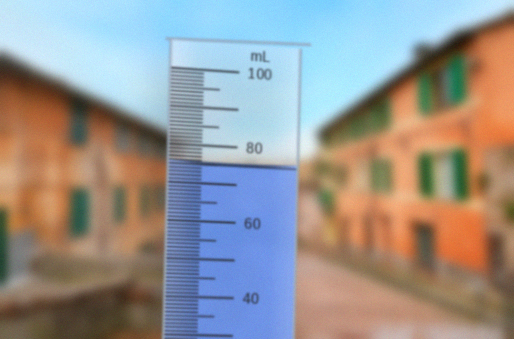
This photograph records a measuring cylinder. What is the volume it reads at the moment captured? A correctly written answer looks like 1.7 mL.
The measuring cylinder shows 75 mL
